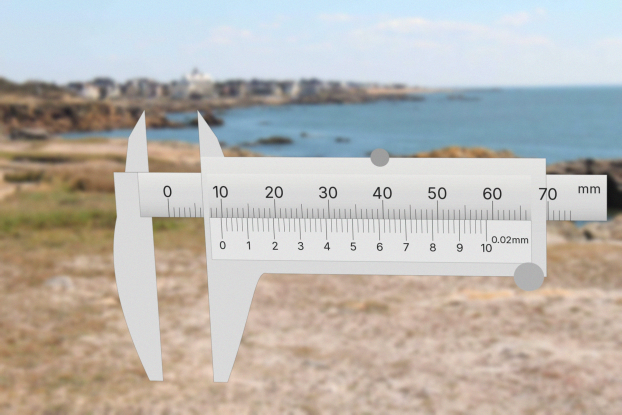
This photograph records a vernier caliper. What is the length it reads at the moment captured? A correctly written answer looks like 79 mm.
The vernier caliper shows 9.8 mm
